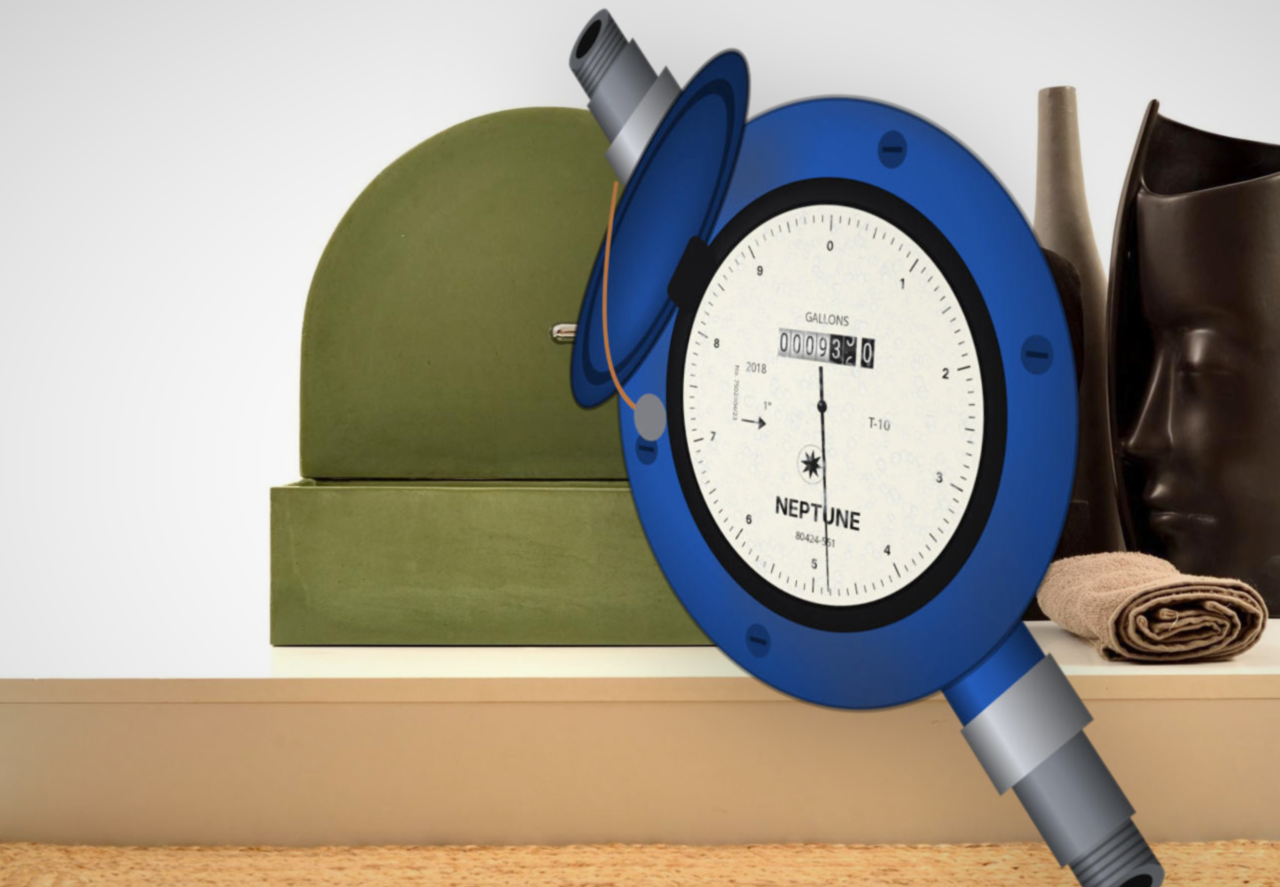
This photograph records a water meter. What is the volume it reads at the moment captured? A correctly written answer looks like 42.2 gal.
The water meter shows 9354.8 gal
